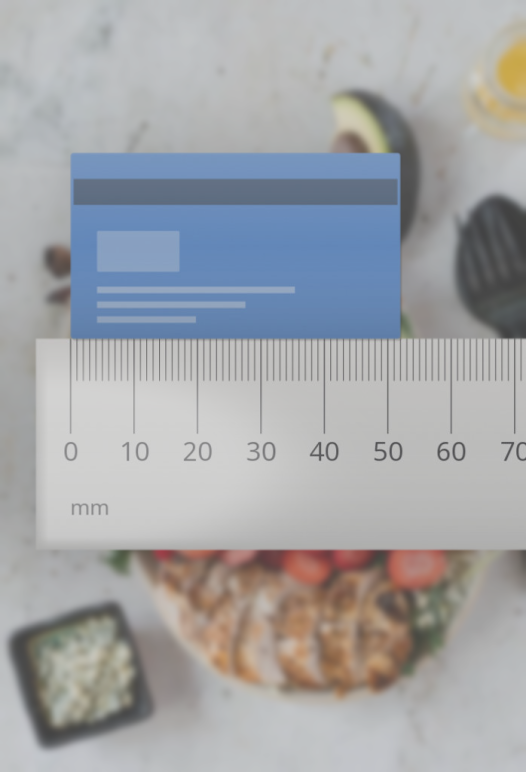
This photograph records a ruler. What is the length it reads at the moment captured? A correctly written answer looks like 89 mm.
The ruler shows 52 mm
